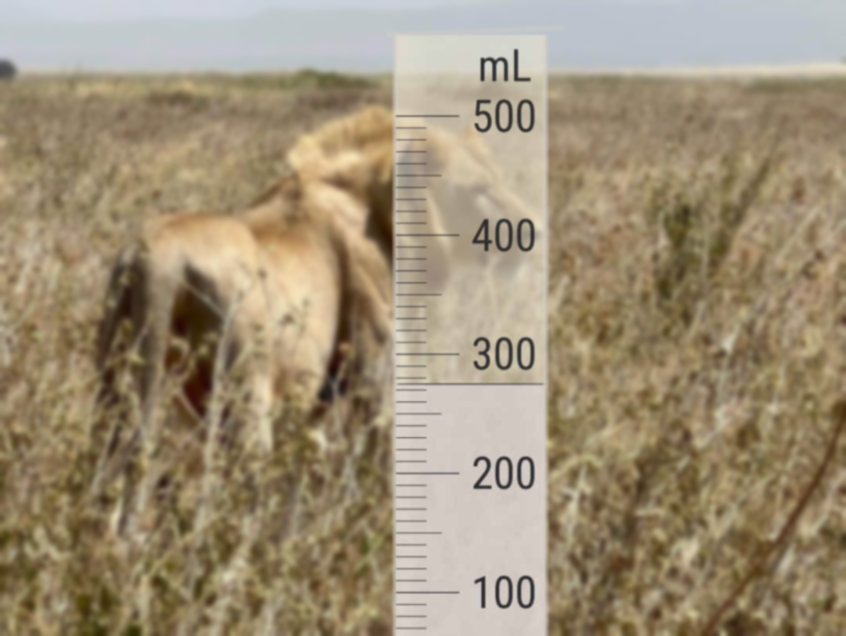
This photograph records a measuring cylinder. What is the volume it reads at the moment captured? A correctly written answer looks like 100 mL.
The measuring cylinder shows 275 mL
